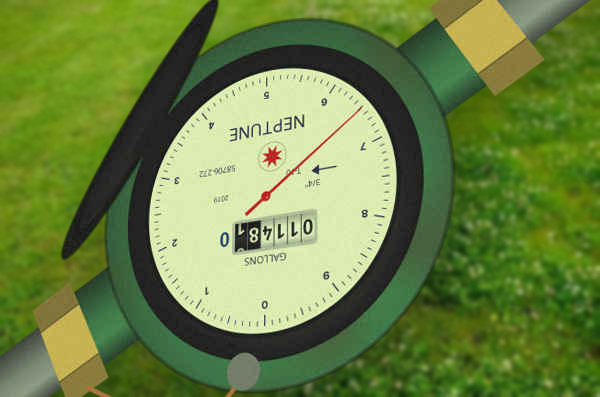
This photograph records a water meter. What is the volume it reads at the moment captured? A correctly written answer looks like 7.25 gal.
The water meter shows 114806.5 gal
